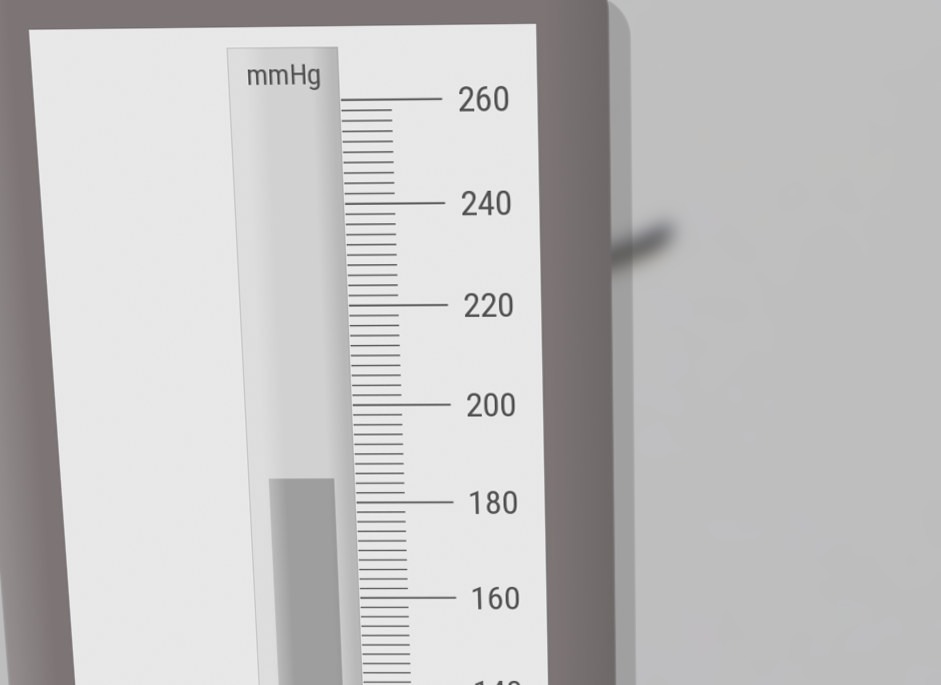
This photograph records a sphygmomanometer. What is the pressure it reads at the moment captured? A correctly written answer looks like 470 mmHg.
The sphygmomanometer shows 185 mmHg
